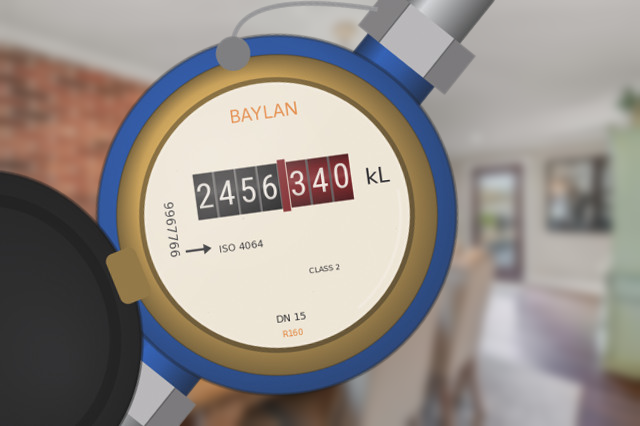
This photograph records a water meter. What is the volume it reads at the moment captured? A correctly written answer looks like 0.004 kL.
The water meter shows 2456.340 kL
